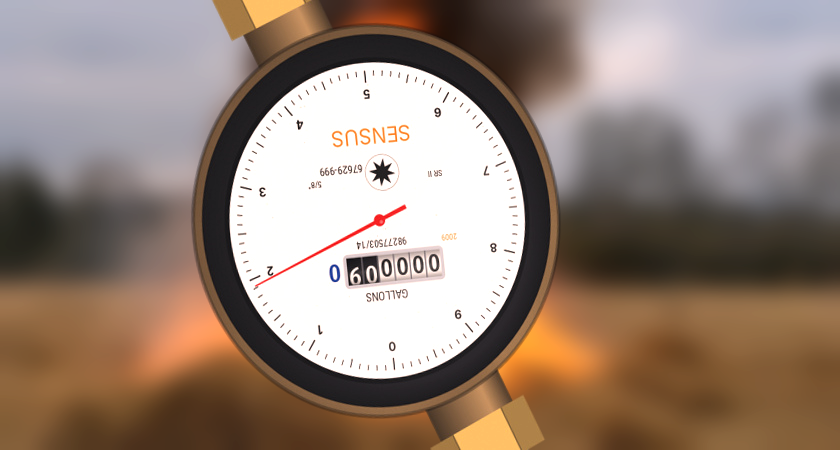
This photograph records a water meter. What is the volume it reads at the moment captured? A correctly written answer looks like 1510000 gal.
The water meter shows 91.9 gal
